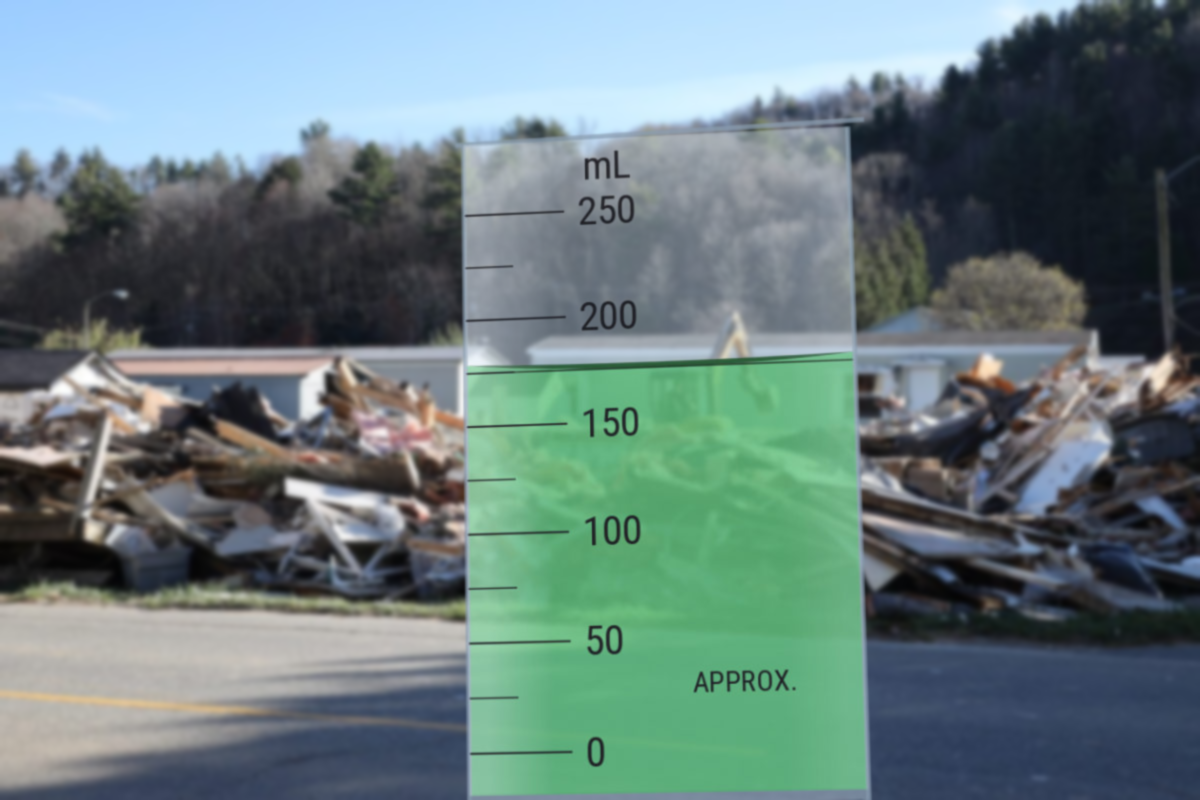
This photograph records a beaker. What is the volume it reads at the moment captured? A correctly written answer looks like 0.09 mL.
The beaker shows 175 mL
